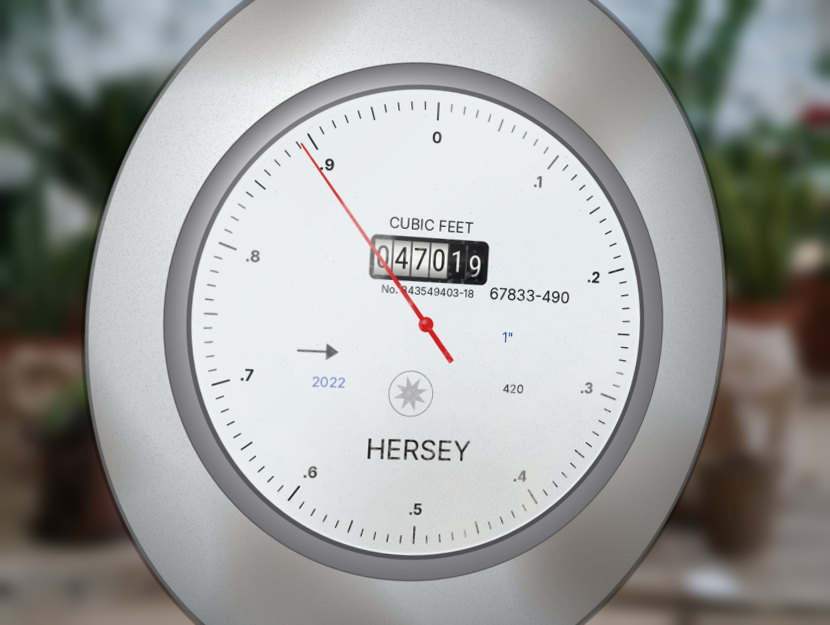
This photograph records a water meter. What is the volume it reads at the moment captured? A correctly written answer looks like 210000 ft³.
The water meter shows 47018.89 ft³
